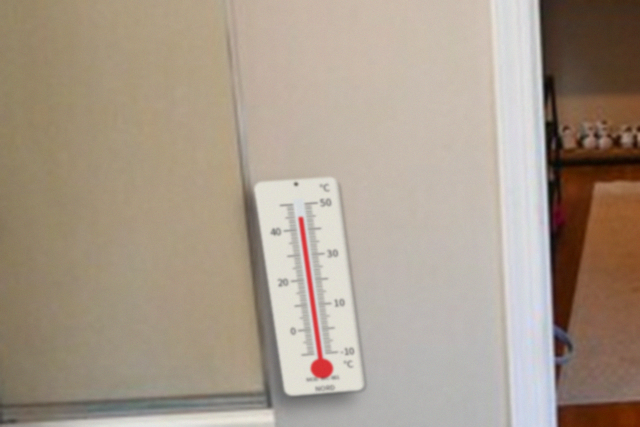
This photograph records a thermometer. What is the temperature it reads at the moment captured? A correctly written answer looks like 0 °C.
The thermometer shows 45 °C
